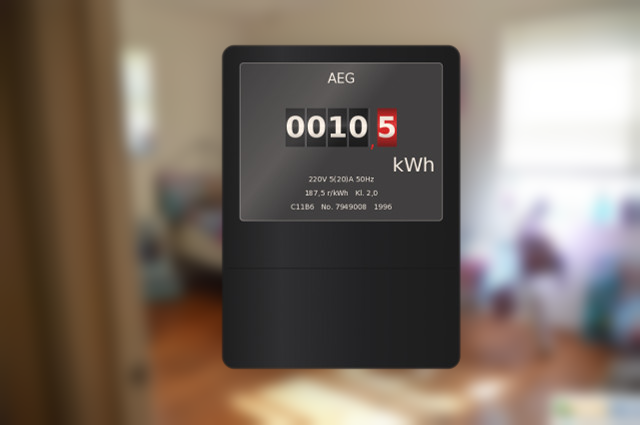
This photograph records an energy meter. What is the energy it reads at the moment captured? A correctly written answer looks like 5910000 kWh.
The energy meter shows 10.5 kWh
